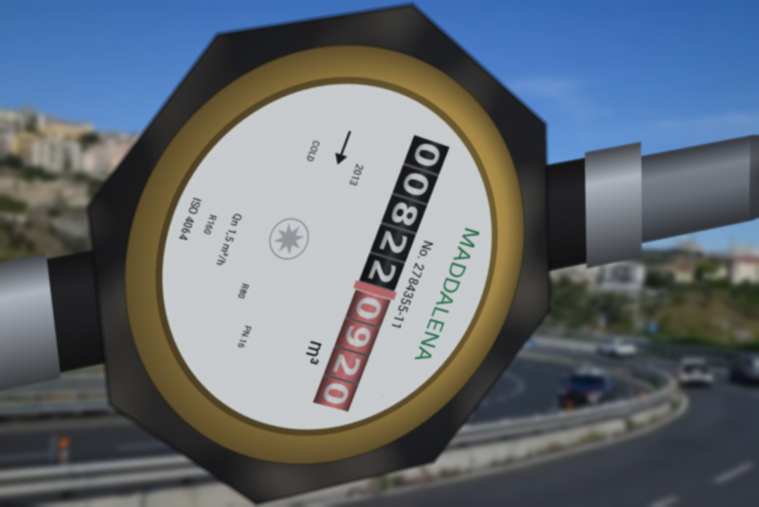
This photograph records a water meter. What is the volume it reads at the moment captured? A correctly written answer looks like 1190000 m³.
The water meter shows 822.0920 m³
